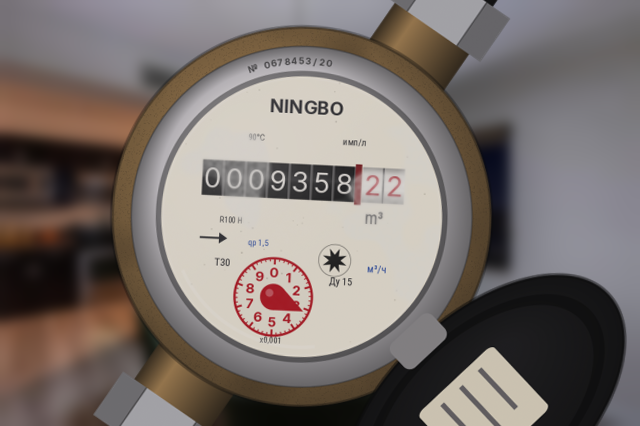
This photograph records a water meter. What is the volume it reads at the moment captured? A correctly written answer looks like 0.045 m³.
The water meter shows 9358.223 m³
